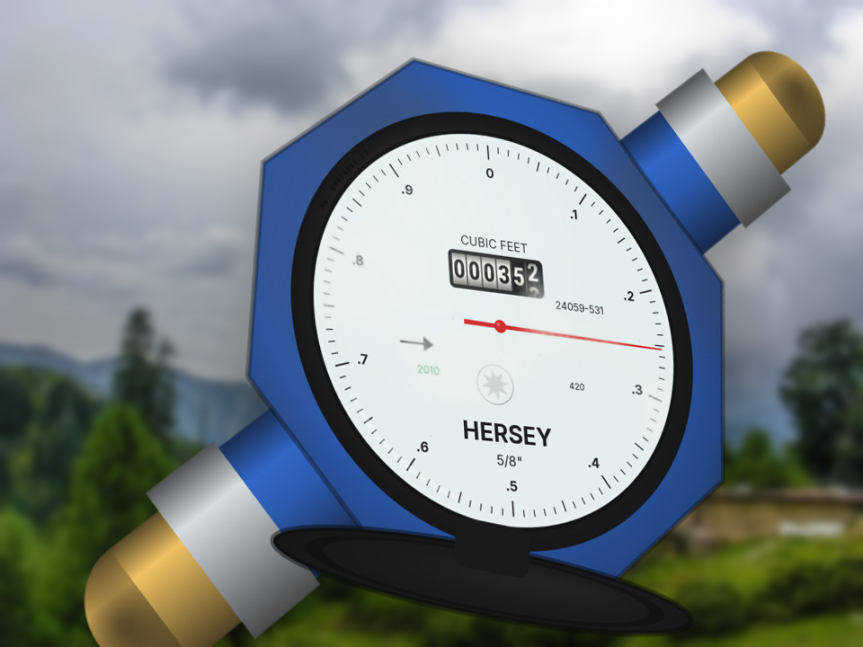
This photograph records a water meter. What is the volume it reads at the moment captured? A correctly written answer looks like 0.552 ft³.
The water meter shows 352.25 ft³
